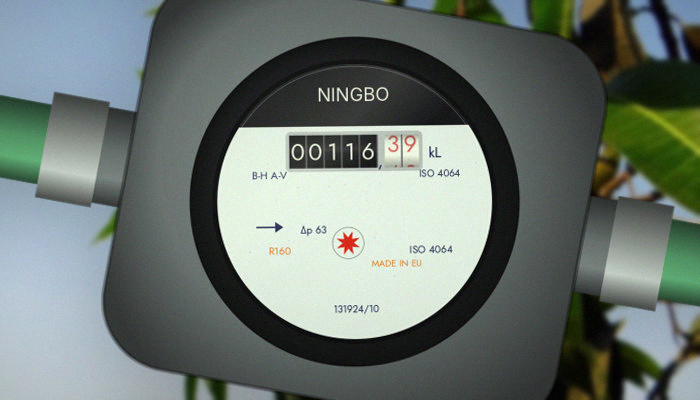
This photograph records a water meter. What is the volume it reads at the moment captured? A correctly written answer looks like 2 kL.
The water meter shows 116.39 kL
